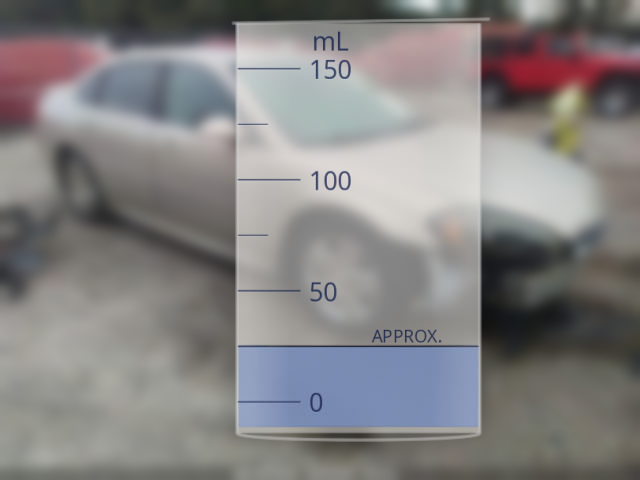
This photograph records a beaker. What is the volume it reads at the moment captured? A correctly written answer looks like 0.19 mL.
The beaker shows 25 mL
